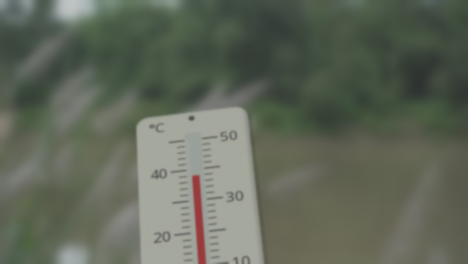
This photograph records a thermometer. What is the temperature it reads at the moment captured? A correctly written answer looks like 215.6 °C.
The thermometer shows 38 °C
